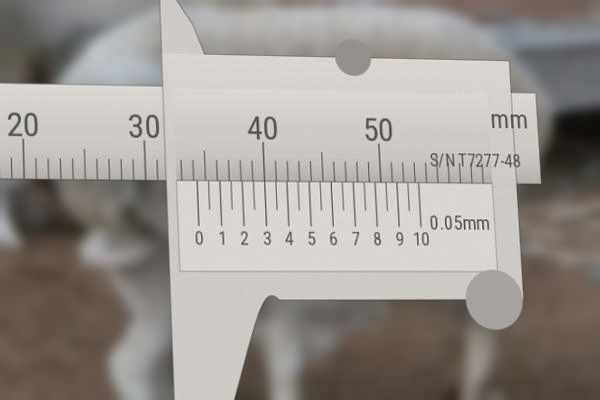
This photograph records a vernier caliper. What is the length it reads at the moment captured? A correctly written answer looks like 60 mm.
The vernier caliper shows 34.3 mm
